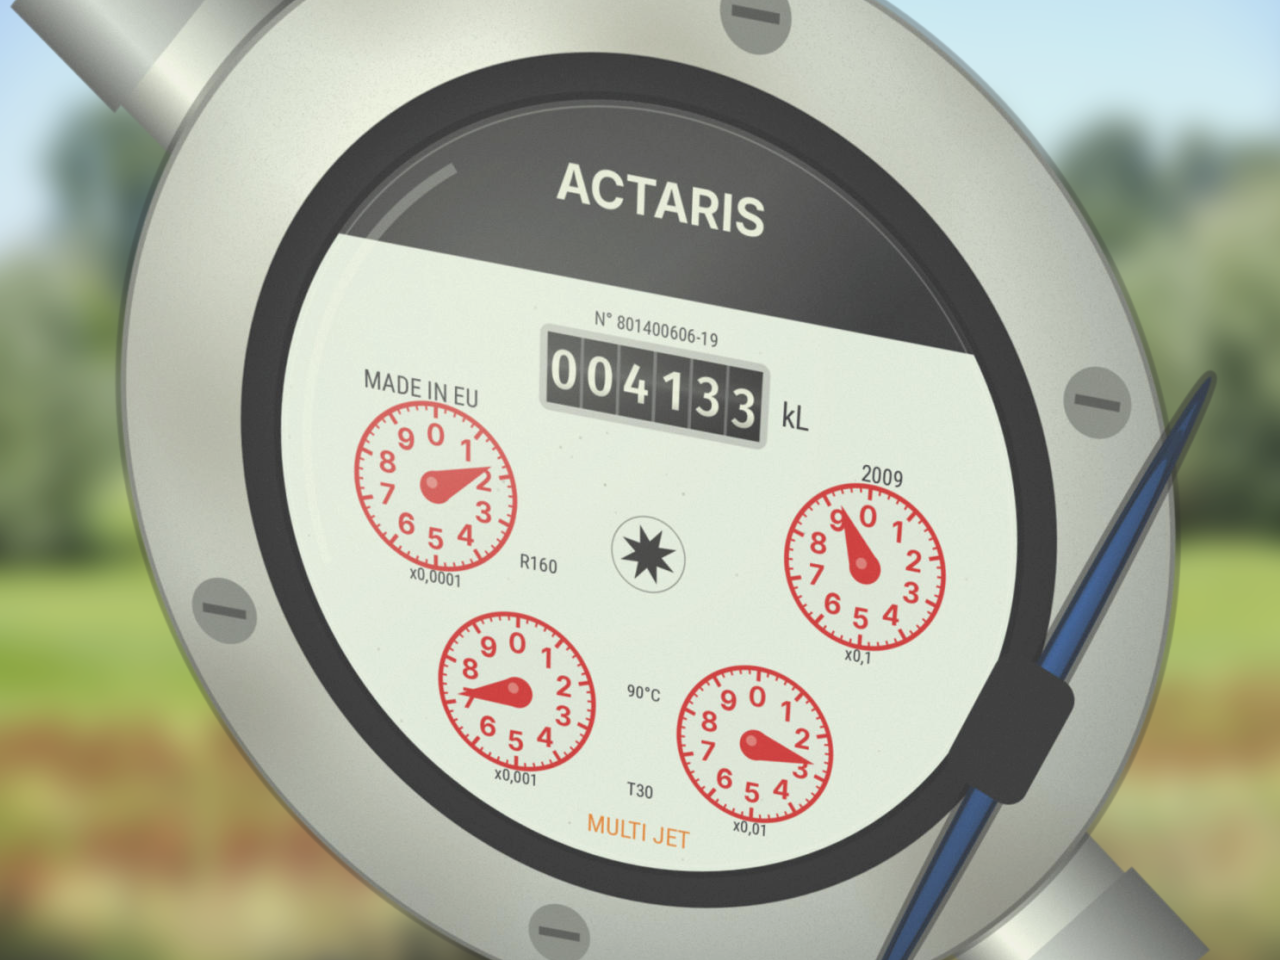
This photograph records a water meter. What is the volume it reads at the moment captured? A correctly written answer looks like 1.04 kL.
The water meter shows 4132.9271 kL
